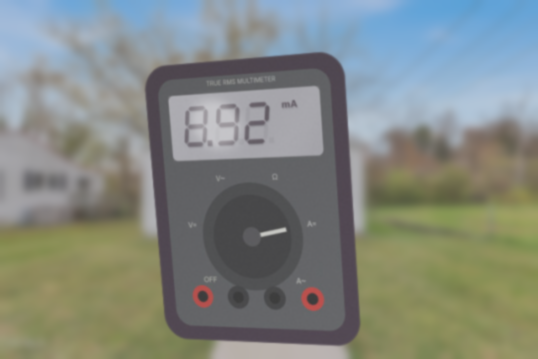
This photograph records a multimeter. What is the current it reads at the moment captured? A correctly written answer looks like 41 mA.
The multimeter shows 8.92 mA
